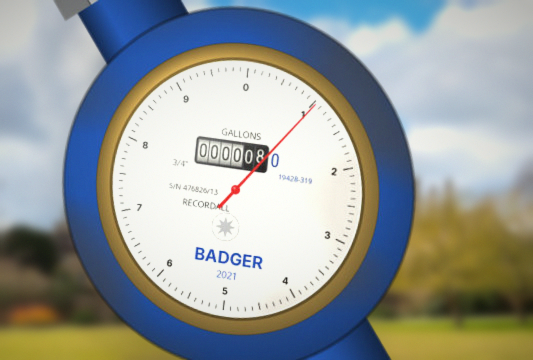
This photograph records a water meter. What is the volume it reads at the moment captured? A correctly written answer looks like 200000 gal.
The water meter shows 81.0 gal
